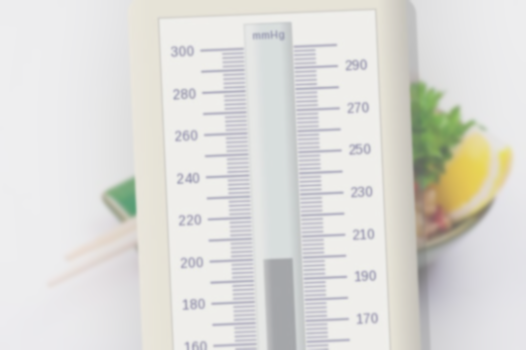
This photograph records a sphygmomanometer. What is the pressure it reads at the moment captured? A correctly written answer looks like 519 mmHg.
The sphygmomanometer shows 200 mmHg
